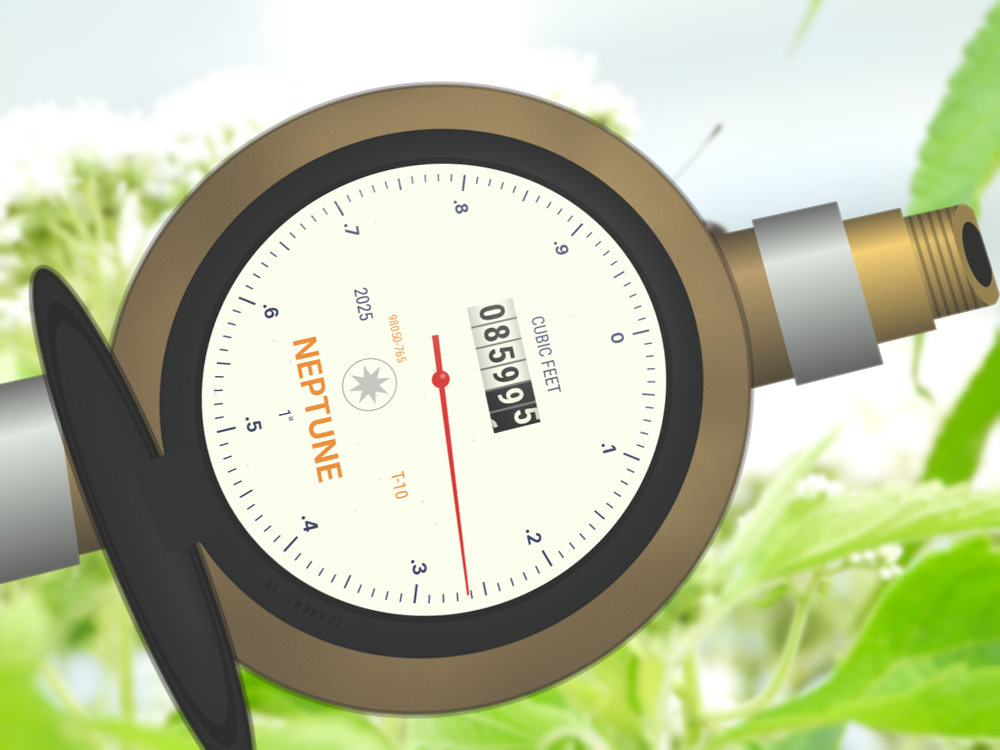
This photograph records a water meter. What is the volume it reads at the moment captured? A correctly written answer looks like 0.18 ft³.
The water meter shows 85995.26 ft³
